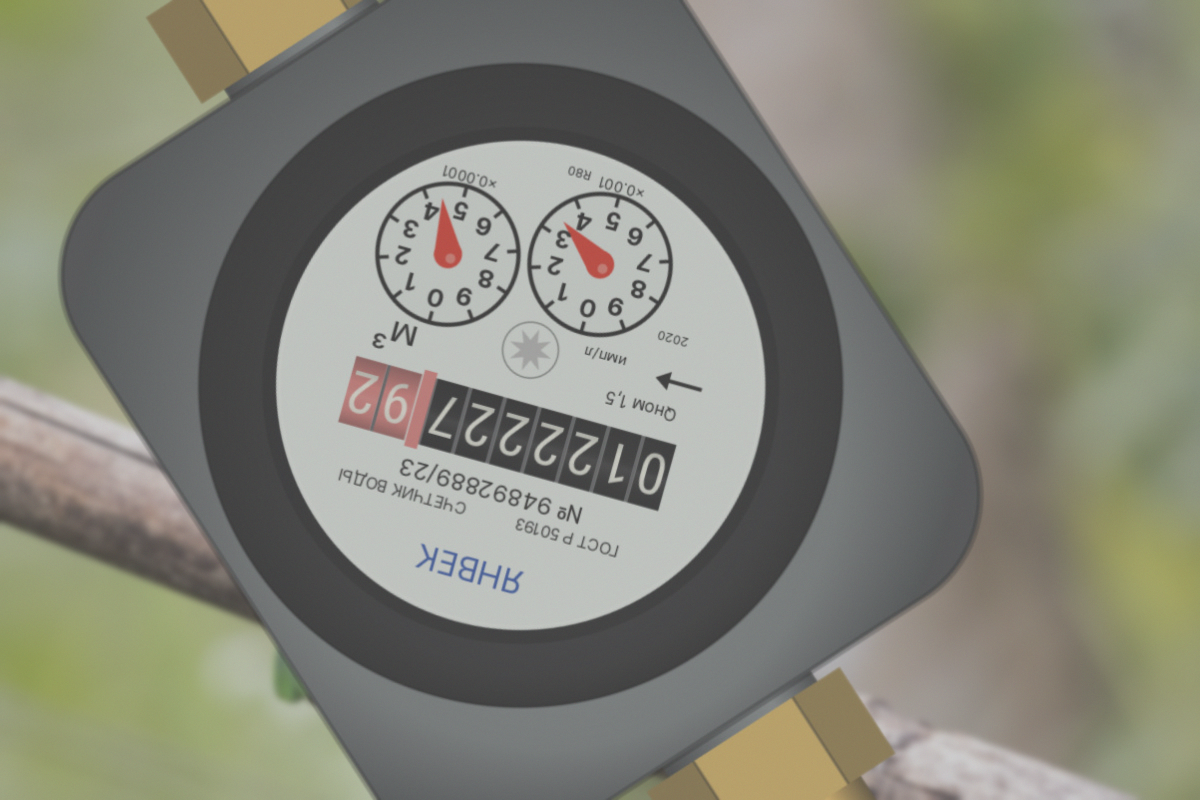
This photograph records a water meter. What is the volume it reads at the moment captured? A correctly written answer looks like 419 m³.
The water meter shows 122227.9234 m³
